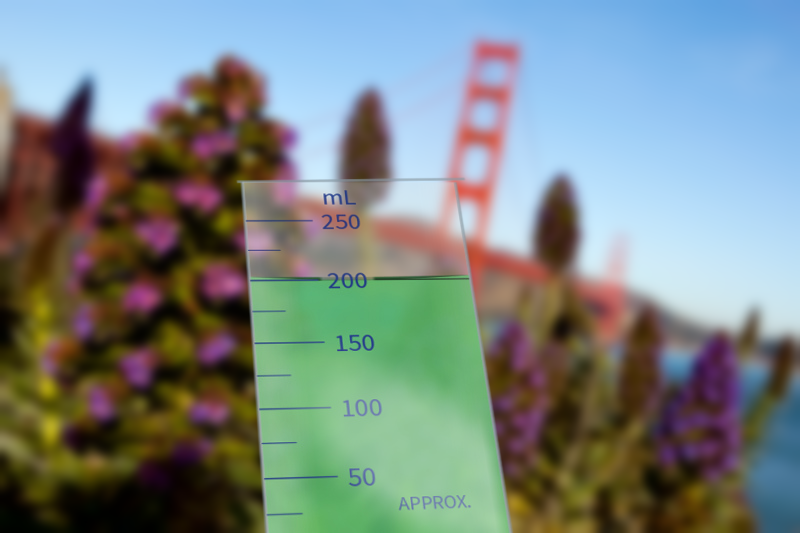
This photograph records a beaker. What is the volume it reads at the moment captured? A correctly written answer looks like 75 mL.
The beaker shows 200 mL
